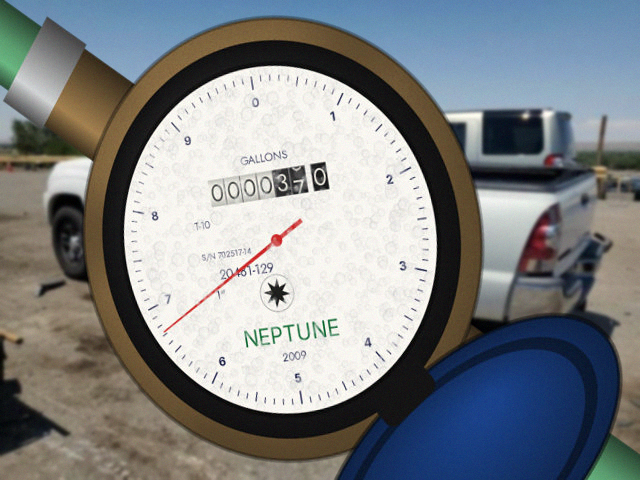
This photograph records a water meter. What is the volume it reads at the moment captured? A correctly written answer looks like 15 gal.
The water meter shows 366.7 gal
